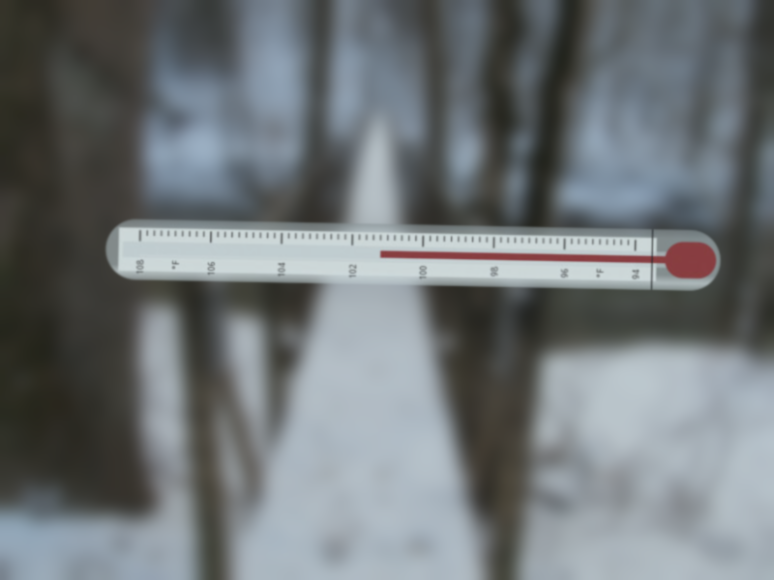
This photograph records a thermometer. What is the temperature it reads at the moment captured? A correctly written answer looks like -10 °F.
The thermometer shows 101.2 °F
